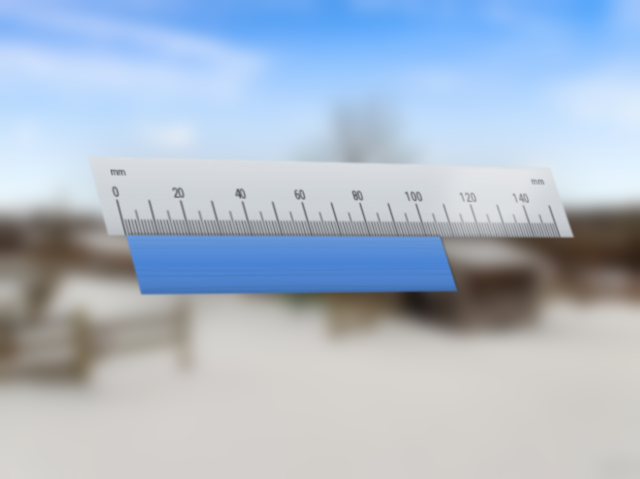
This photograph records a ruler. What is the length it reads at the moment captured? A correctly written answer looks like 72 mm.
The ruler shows 105 mm
